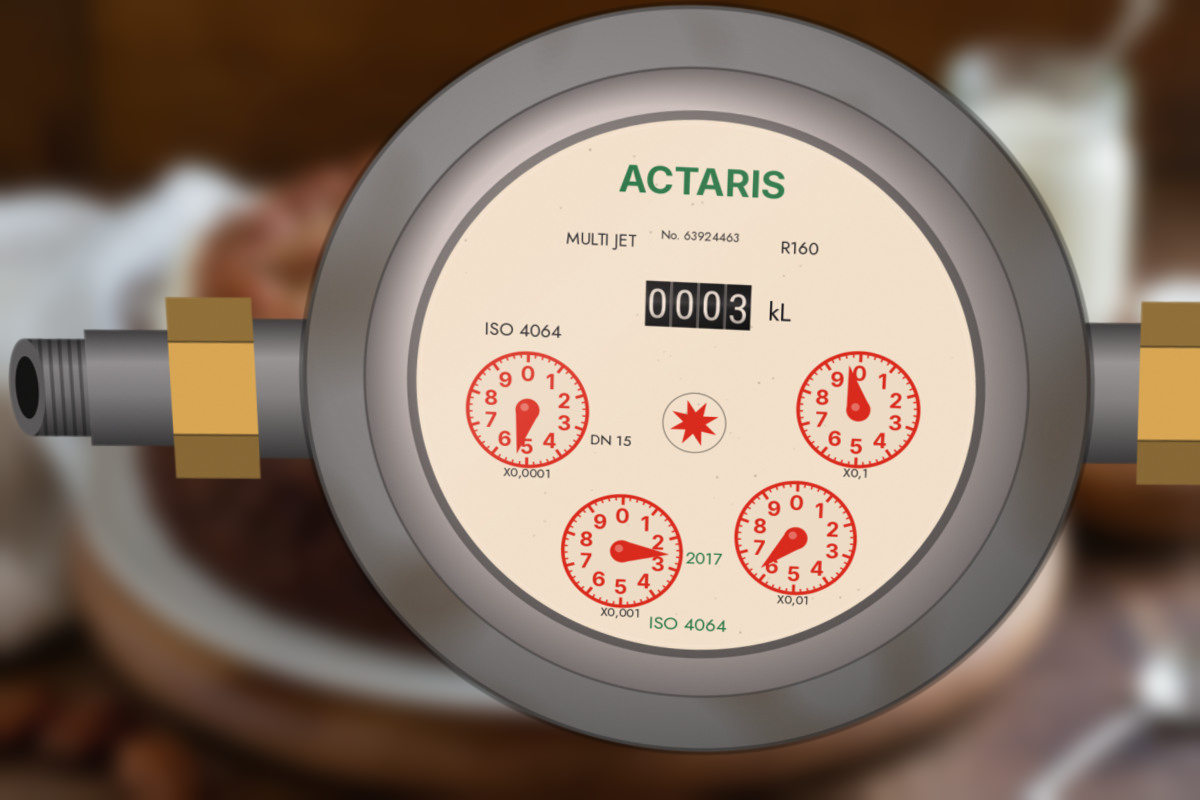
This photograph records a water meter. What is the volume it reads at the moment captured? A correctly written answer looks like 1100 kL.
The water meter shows 2.9625 kL
